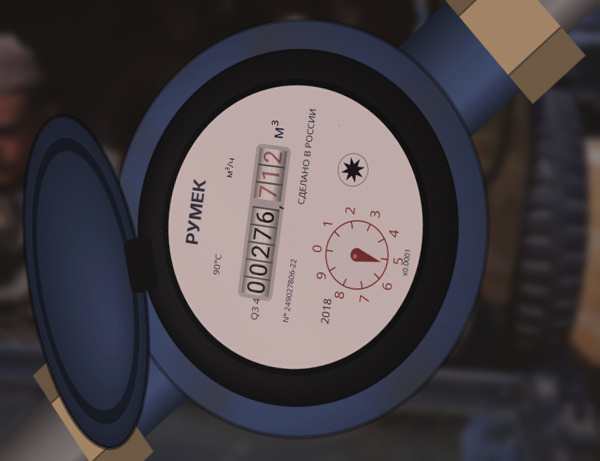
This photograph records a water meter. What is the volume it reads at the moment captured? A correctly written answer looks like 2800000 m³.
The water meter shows 276.7125 m³
